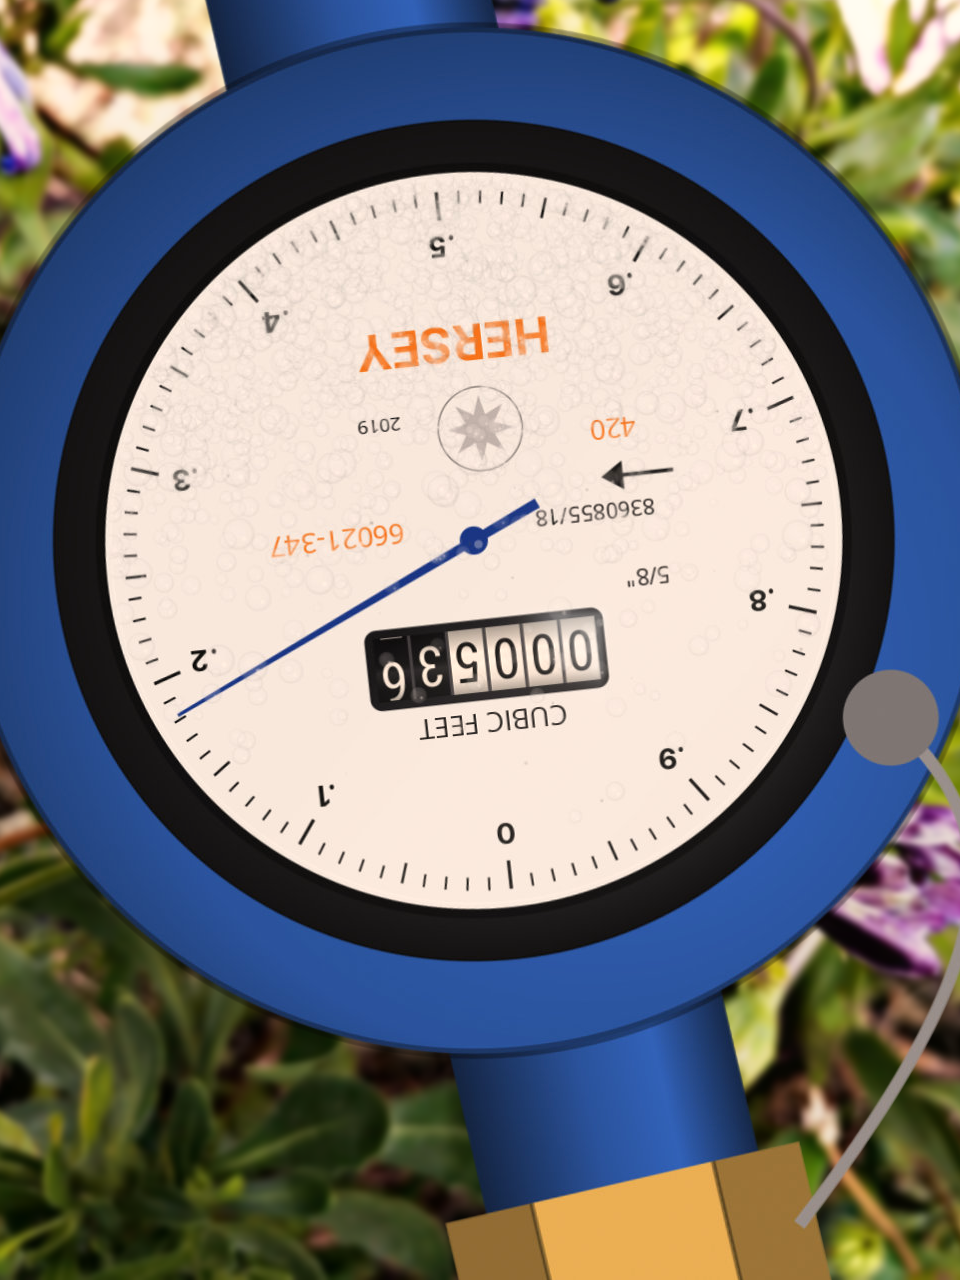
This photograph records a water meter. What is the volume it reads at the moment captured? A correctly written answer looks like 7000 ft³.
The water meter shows 536.18 ft³
